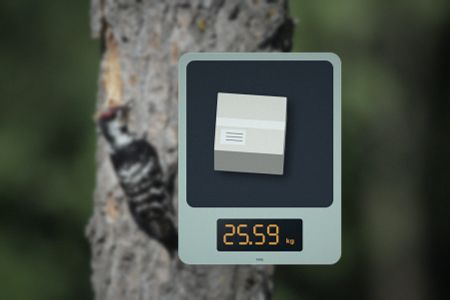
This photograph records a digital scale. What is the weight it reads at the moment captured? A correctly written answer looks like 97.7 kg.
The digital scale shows 25.59 kg
